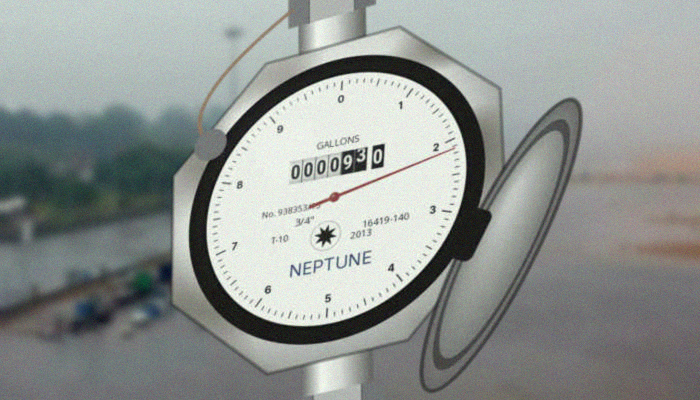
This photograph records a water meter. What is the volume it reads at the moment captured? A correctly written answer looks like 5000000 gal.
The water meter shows 932.1 gal
